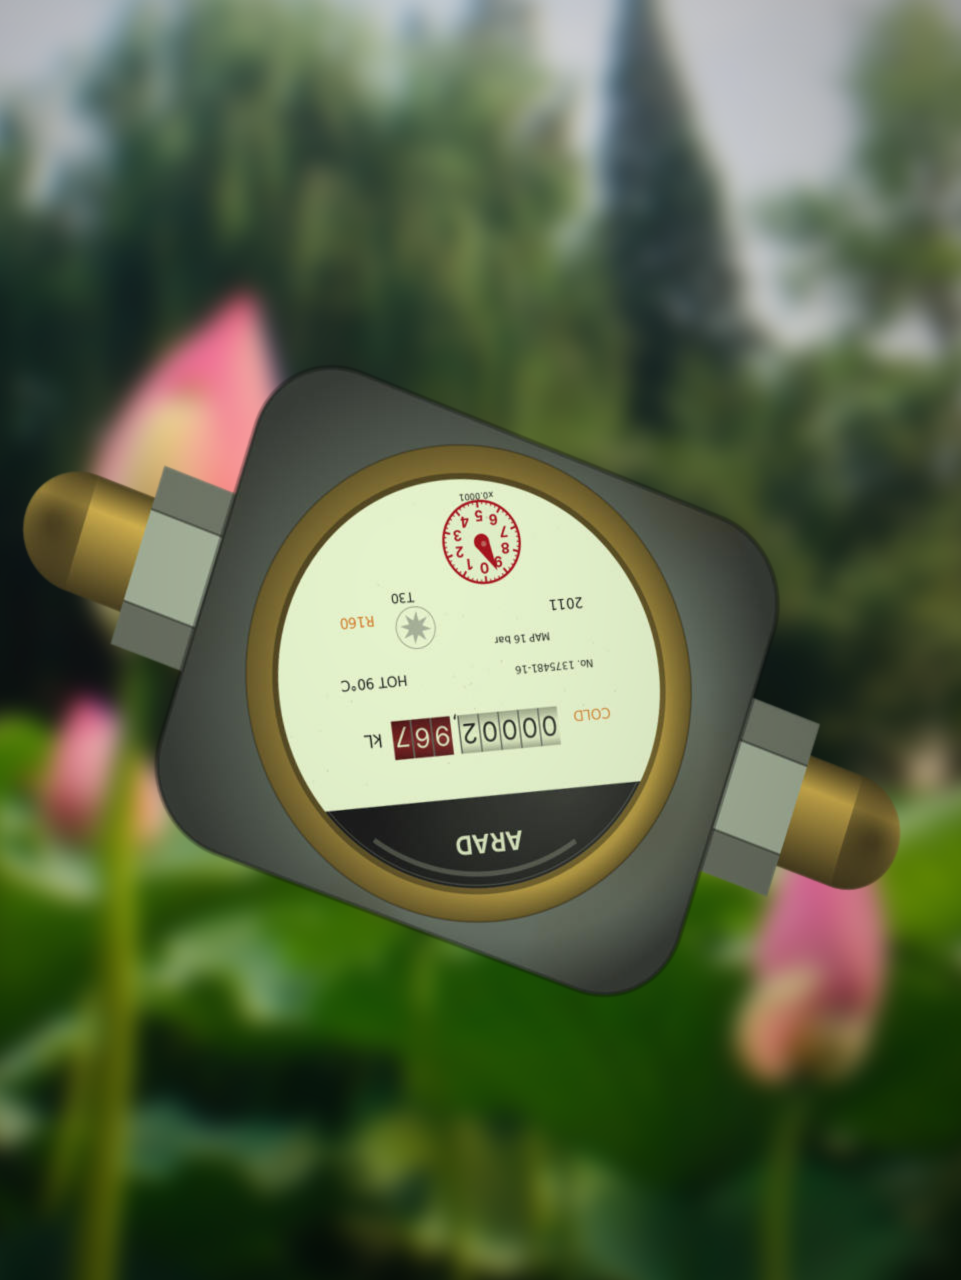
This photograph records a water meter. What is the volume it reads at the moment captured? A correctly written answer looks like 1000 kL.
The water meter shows 2.9669 kL
